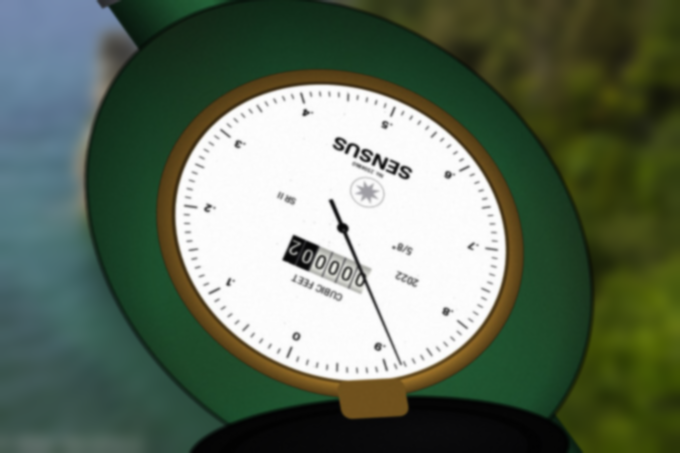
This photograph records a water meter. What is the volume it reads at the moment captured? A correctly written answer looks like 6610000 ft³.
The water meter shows 1.88 ft³
